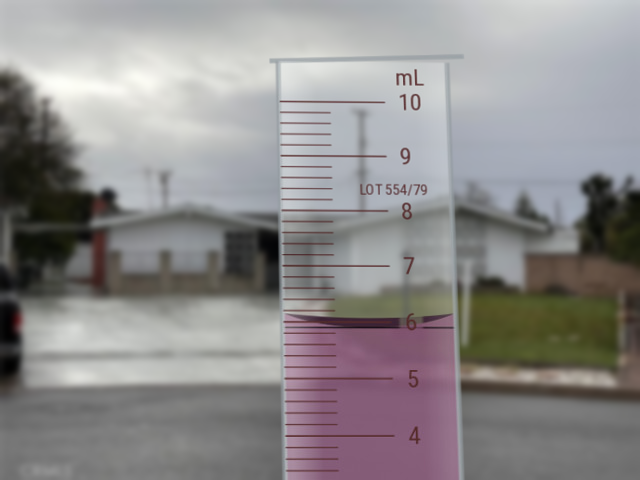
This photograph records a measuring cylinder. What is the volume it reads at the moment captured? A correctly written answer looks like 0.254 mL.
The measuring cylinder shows 5.9 mL
